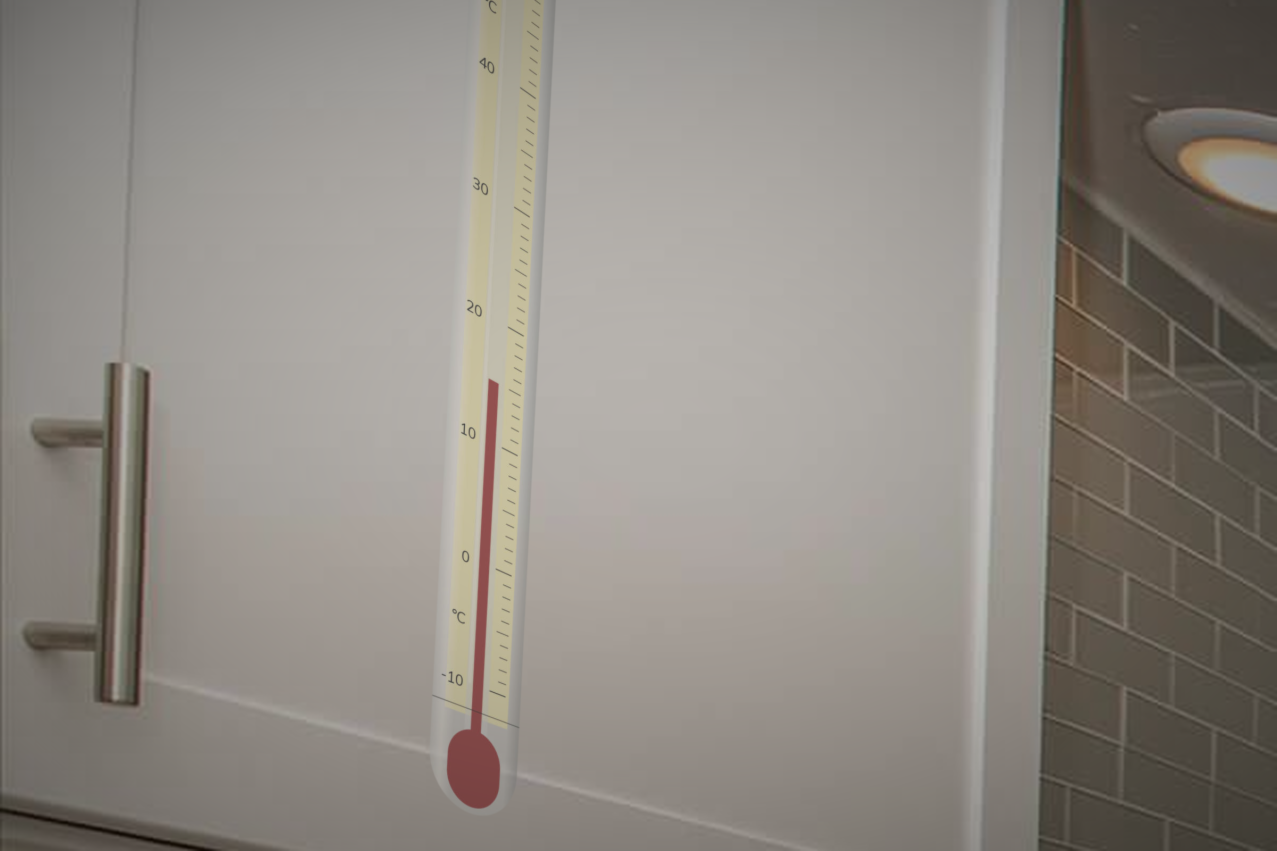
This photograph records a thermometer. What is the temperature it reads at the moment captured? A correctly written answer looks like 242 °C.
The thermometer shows 15 °C
